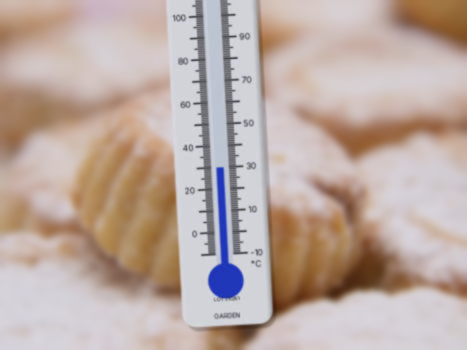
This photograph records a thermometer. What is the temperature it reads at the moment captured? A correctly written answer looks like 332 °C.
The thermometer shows 30 °C
